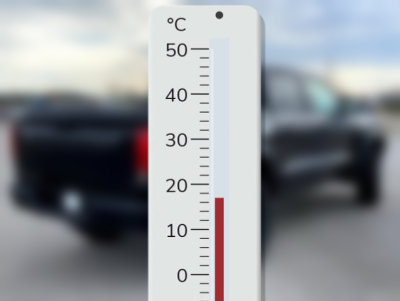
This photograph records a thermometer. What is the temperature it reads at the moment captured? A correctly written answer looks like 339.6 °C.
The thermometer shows 17 °C
